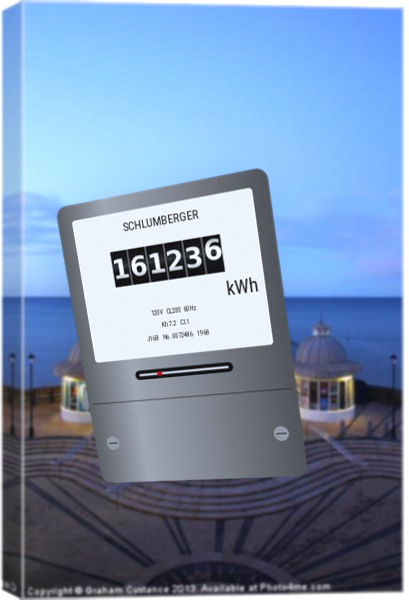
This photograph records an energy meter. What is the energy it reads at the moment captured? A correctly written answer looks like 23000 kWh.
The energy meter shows 161236 kWh
